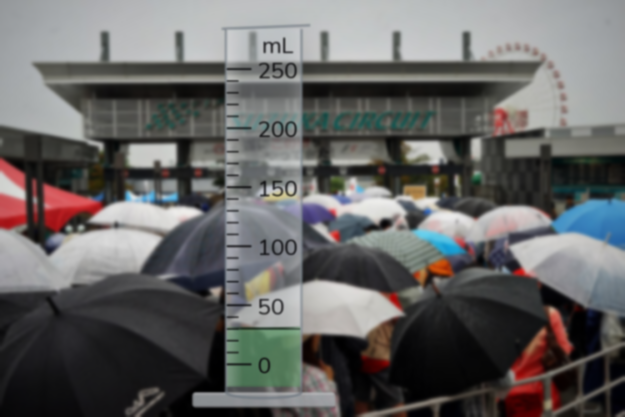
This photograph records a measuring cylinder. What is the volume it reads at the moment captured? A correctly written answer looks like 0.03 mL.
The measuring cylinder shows 30 mL
